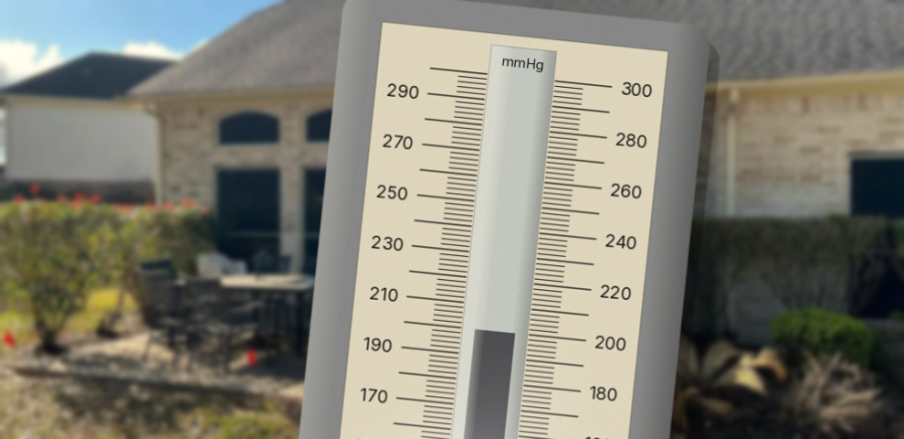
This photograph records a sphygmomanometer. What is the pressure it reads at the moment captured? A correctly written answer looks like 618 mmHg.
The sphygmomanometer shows 200 mmHg
